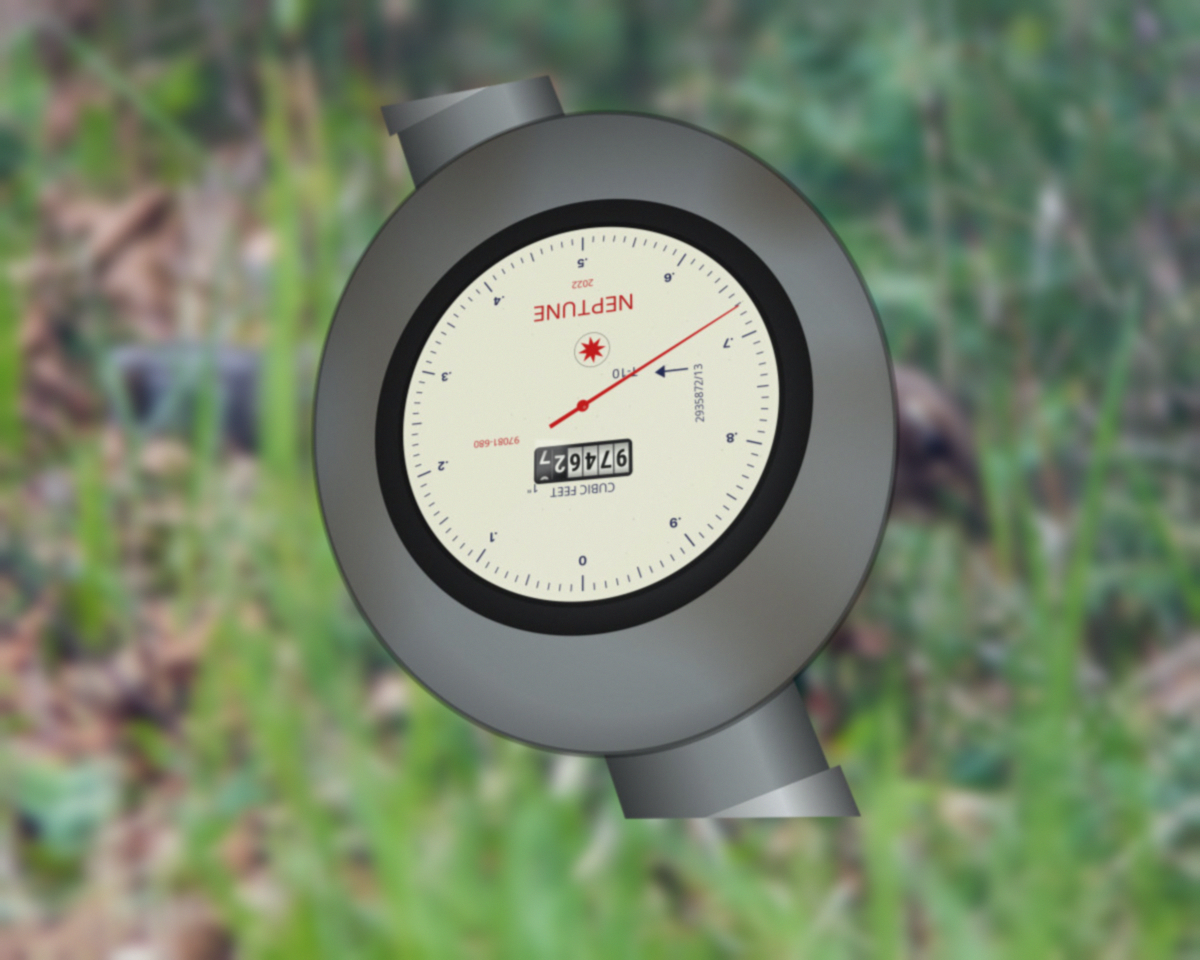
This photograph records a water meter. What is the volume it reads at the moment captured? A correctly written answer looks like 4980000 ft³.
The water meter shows 974626.67 ft³
